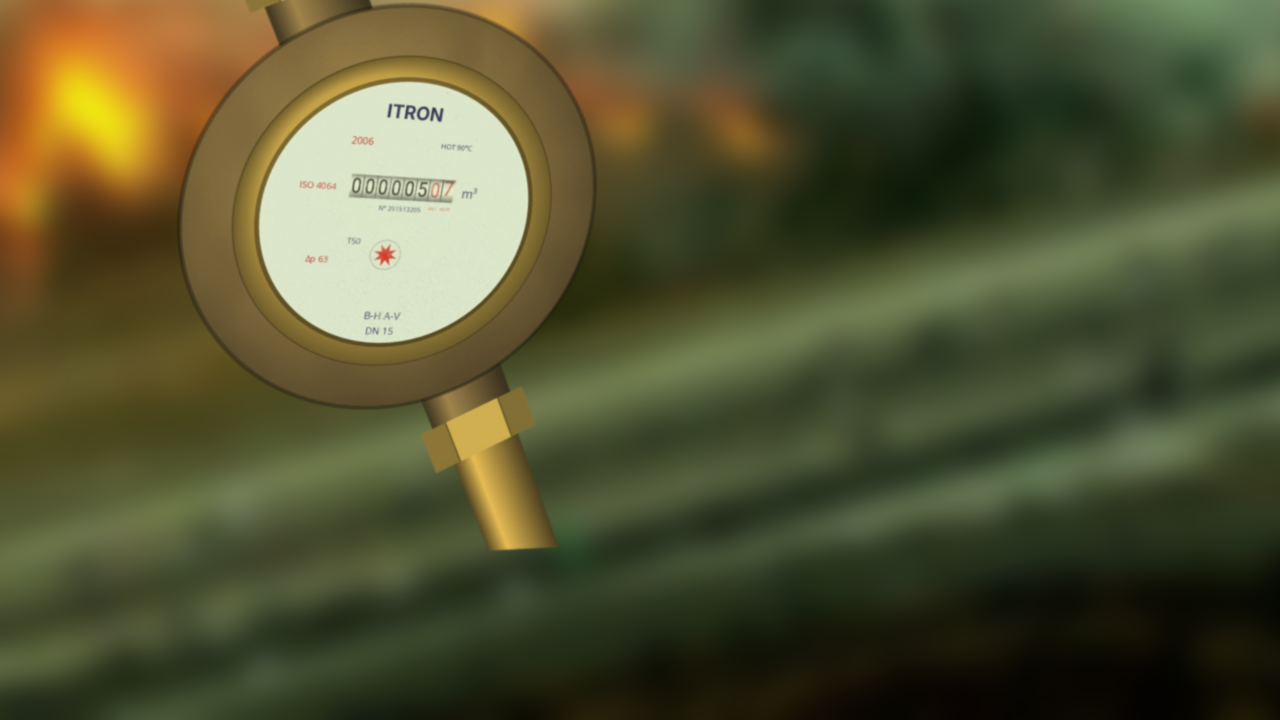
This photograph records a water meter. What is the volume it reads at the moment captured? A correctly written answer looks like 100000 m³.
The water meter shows 5.07 m³
